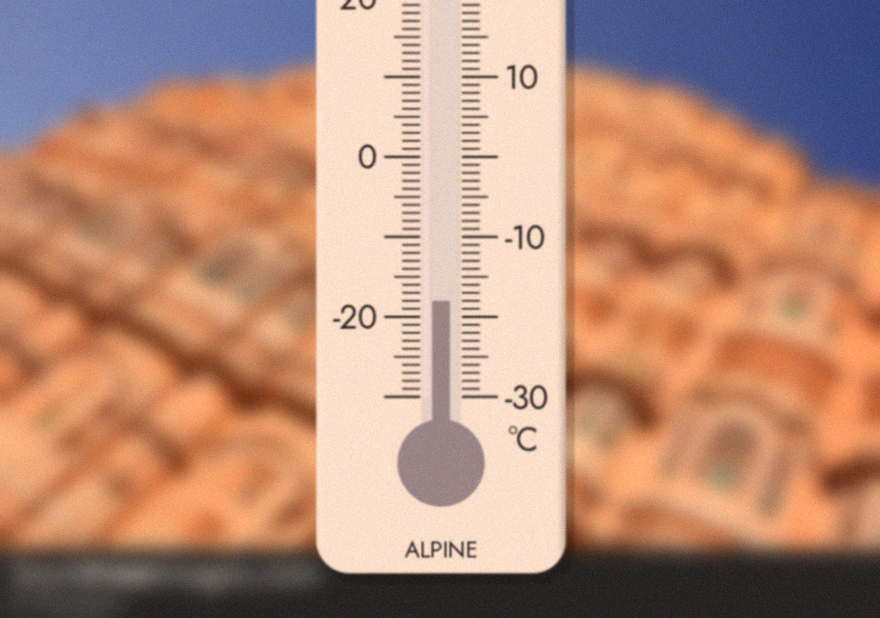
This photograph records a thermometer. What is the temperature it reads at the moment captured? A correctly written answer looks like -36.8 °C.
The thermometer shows -18 °C
